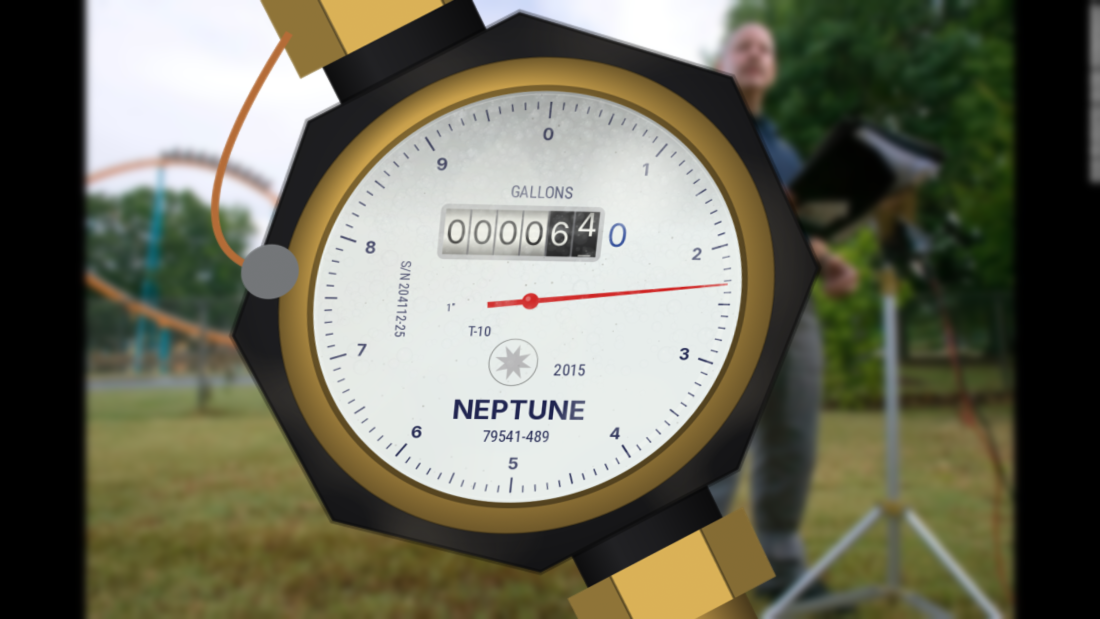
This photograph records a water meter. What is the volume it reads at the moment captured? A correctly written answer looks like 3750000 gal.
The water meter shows 642.3 gal
